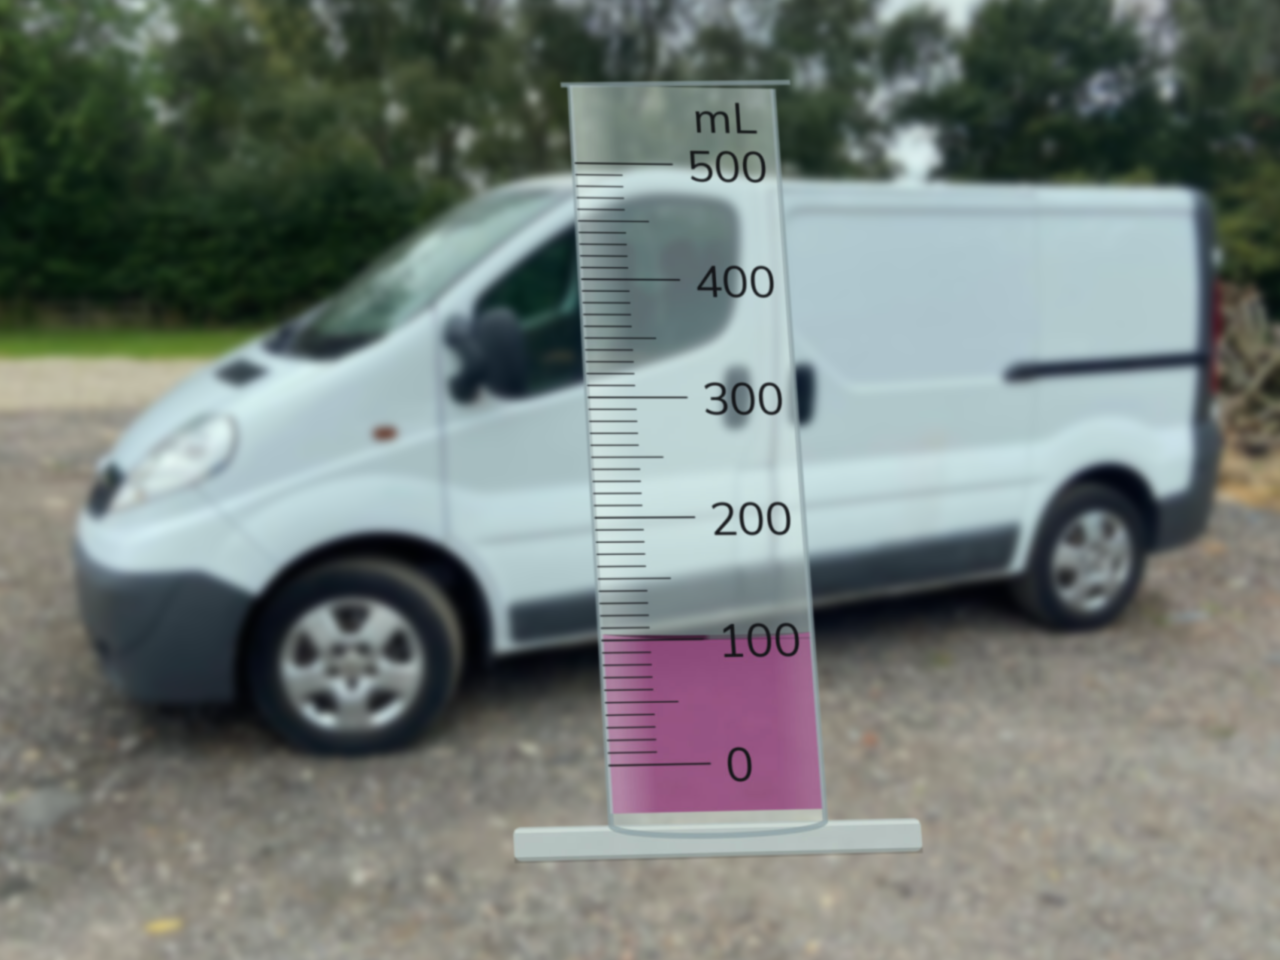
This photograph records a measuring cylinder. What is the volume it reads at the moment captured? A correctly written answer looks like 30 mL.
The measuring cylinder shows 100 mL
